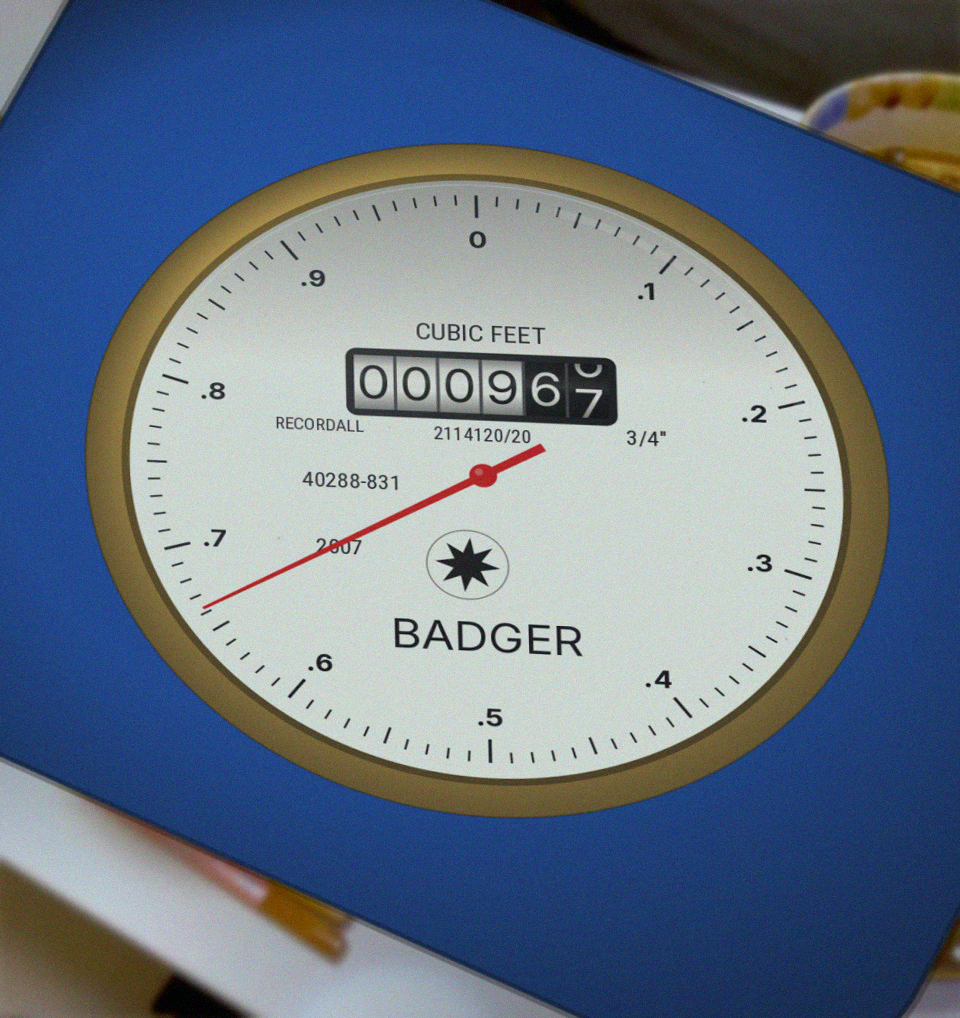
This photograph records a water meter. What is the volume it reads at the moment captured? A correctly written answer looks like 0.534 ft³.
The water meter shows 966.66 ft³
